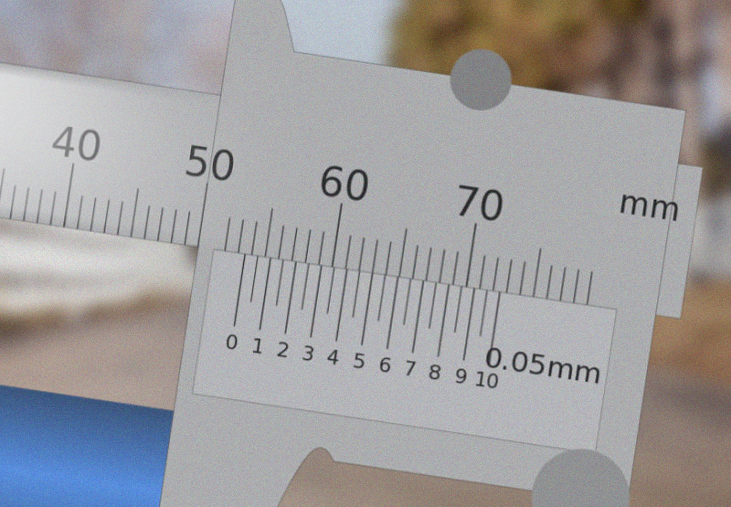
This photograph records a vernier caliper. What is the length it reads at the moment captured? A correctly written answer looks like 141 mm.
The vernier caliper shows 53.5 mm
